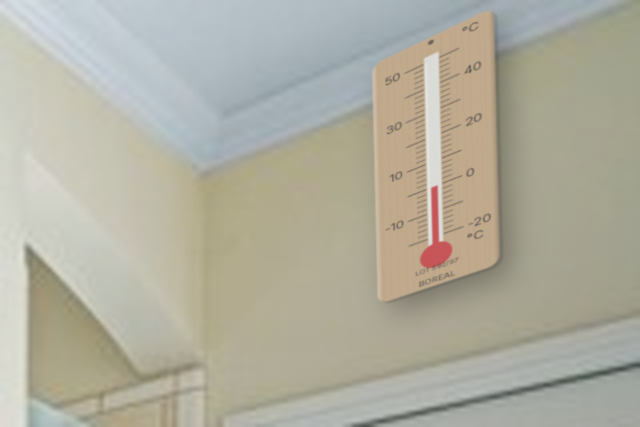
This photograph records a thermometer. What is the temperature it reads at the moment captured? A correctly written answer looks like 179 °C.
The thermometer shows 0 °C
